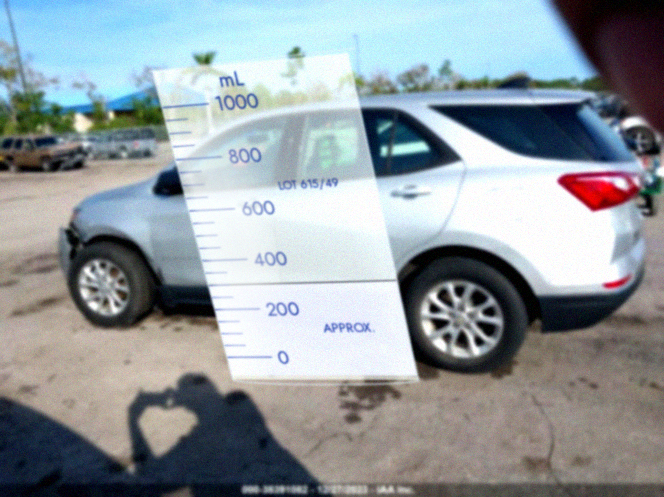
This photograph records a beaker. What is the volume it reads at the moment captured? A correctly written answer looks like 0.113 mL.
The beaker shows 300 mL
